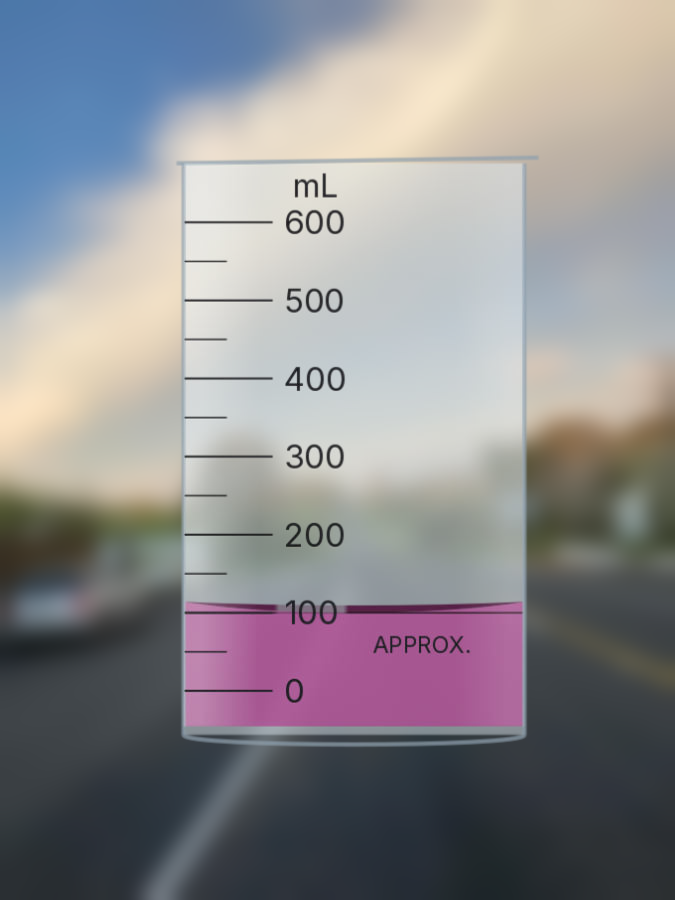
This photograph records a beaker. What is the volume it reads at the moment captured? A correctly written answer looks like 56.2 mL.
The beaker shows 100 mL
